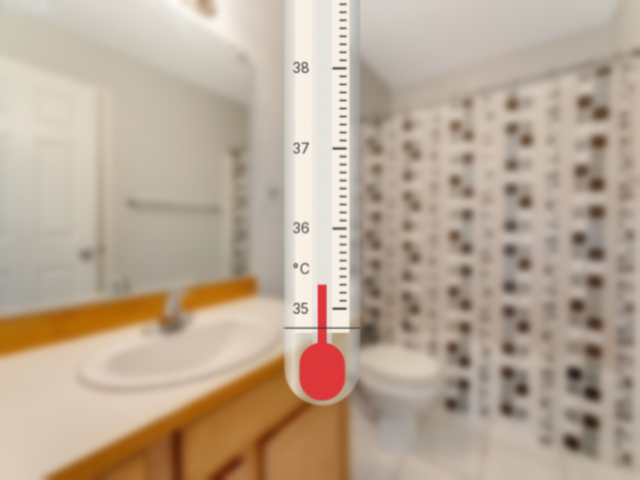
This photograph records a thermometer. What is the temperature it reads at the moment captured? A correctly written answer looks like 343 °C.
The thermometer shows 35.3 °C
